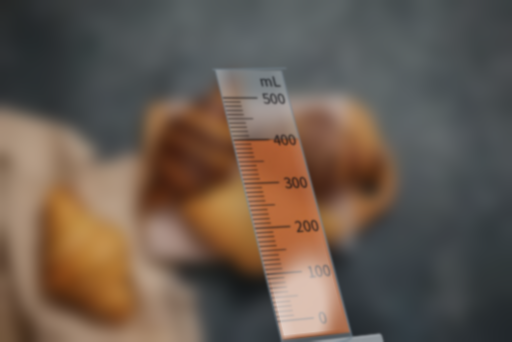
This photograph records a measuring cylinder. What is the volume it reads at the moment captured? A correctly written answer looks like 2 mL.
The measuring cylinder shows 400 mL
